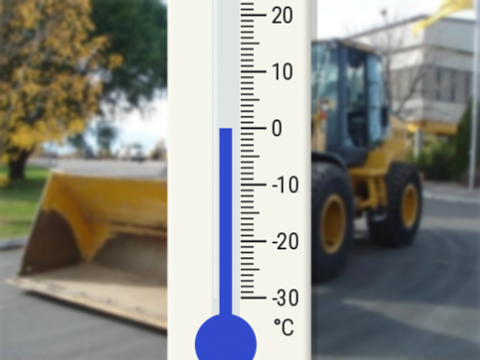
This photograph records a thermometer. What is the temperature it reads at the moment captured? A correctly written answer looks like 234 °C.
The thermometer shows 0 °C
